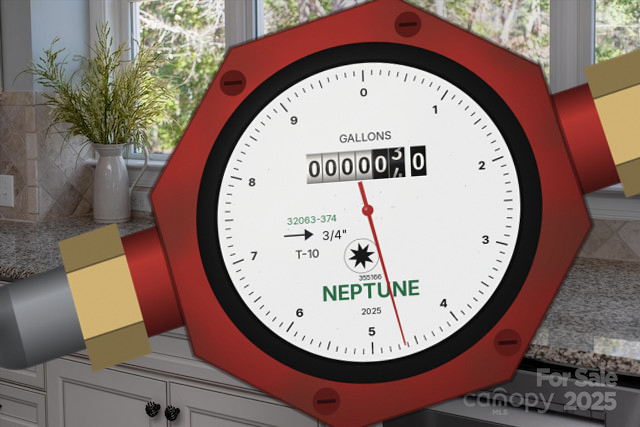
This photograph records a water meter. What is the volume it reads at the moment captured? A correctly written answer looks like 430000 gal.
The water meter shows 34.6 gal
